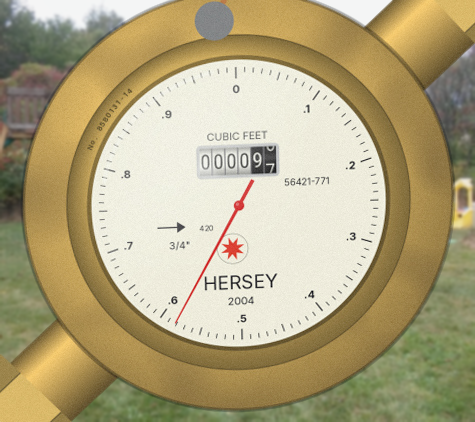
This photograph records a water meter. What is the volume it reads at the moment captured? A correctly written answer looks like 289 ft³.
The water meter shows 96.58 ft³
